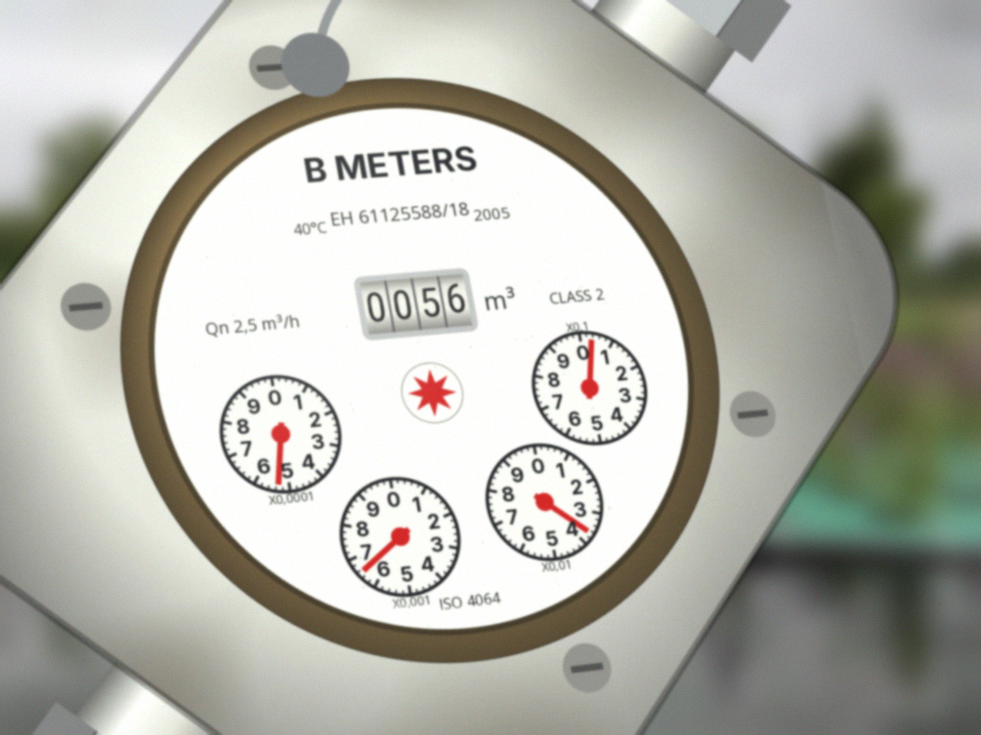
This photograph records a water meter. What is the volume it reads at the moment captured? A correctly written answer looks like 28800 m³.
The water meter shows 56.0365 m³
